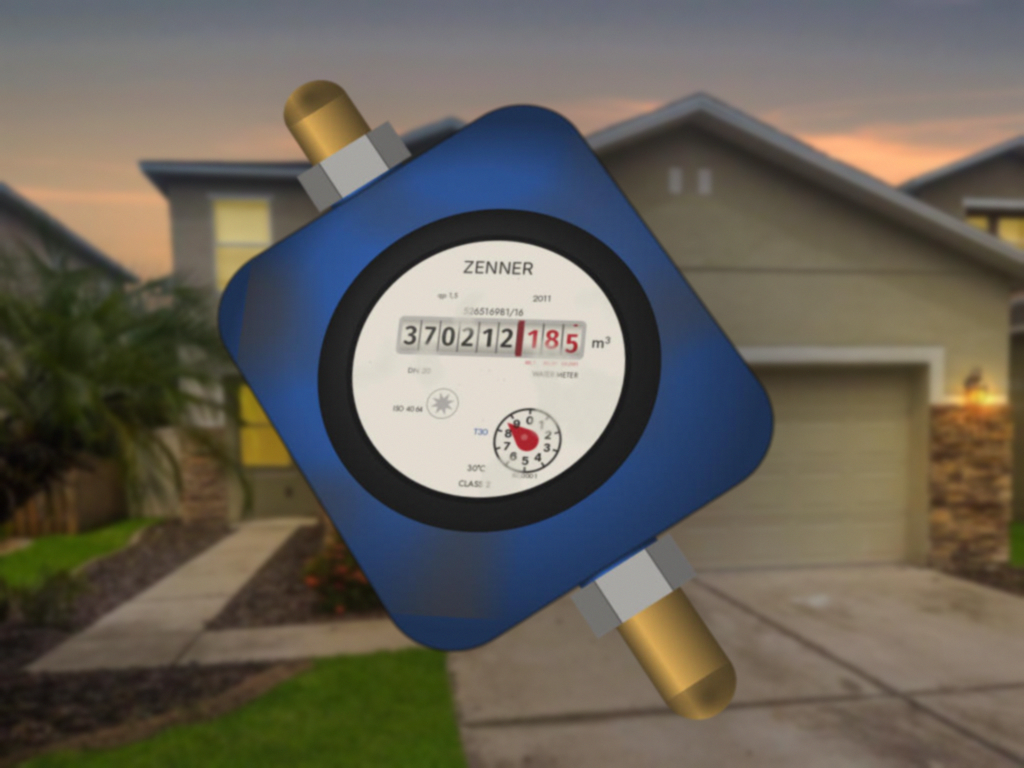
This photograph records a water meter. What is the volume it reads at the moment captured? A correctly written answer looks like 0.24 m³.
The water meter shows 370212.1848 m³
